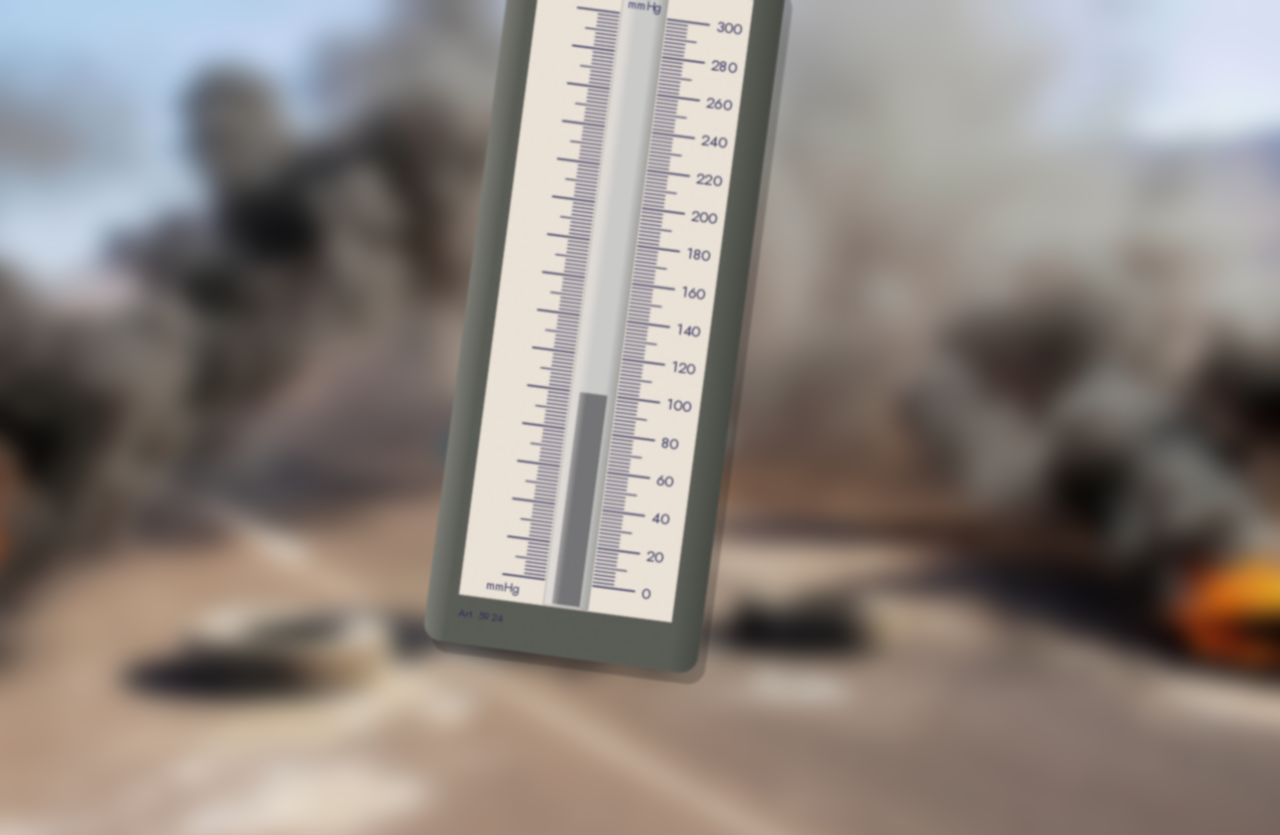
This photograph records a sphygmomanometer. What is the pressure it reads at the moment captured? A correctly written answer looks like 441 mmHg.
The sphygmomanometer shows 100 mmHg
